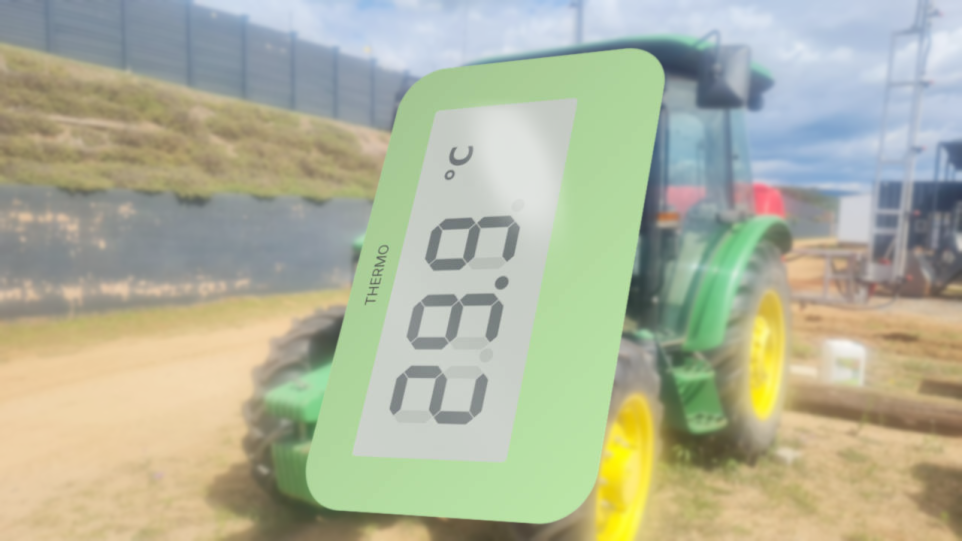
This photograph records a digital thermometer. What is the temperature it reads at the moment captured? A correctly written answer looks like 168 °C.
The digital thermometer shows 29.9 °C
